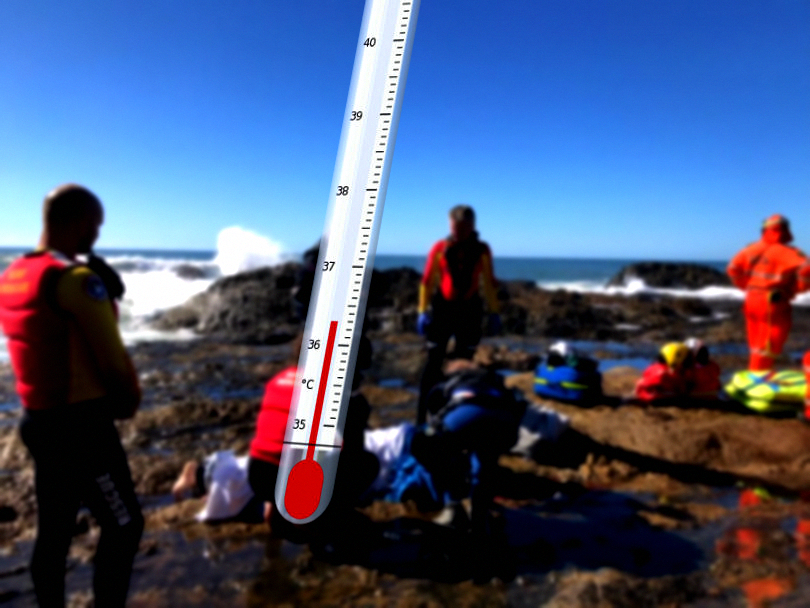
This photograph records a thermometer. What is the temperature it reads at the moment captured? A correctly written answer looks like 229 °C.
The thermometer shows 36.3 °C
